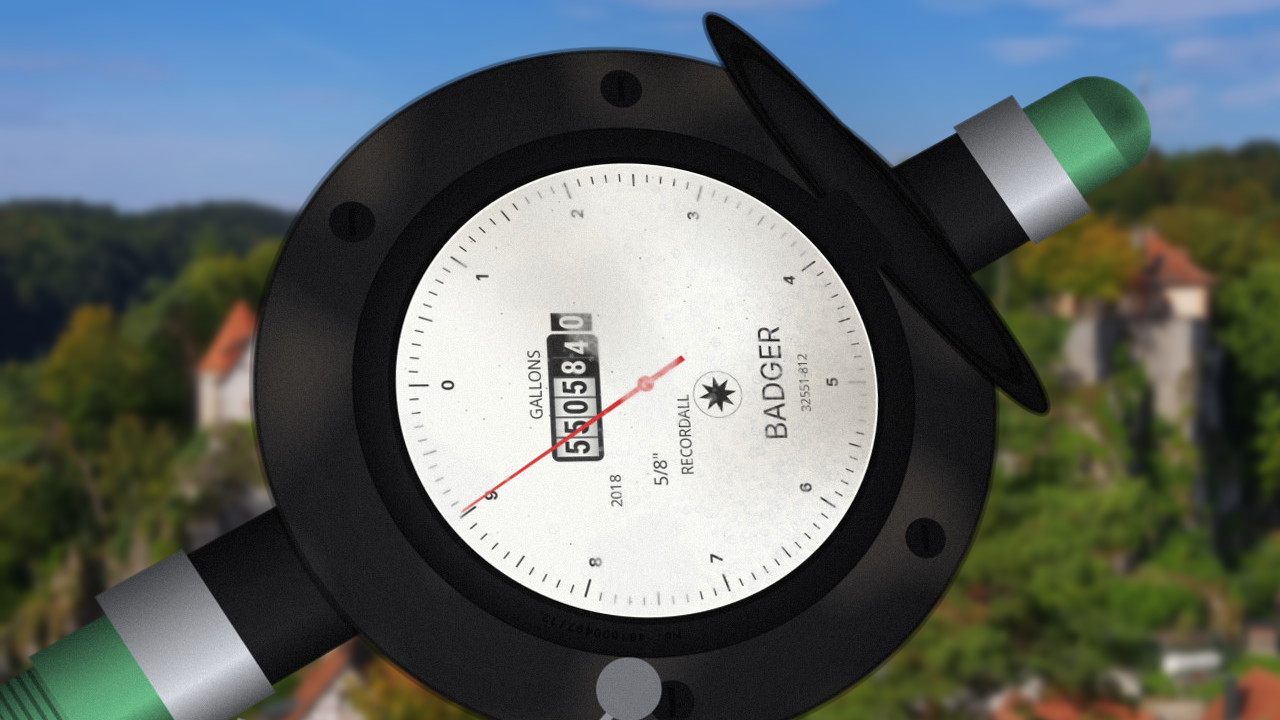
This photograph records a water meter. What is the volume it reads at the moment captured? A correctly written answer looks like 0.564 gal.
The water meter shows 5505839.0 gal
